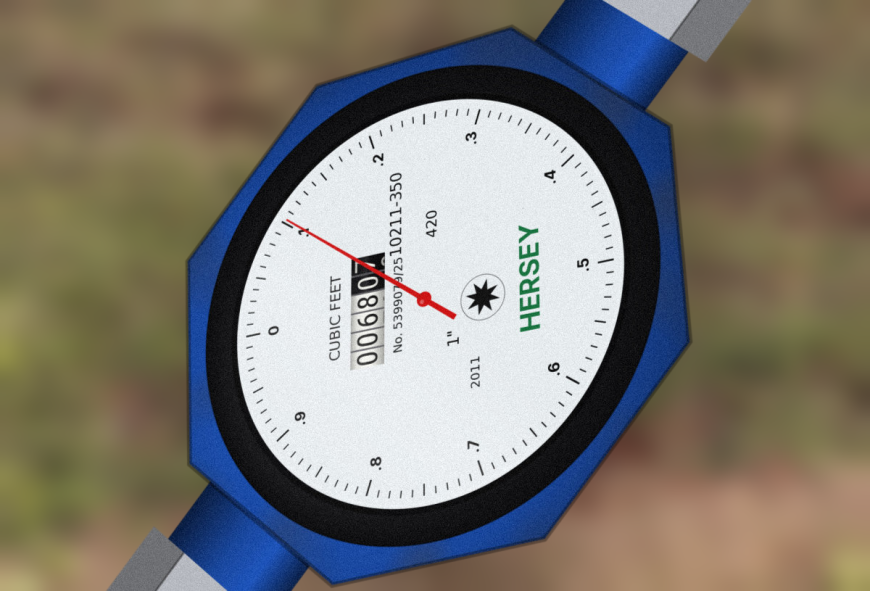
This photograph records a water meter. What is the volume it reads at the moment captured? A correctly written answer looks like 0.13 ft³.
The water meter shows 6807.10 ft³
